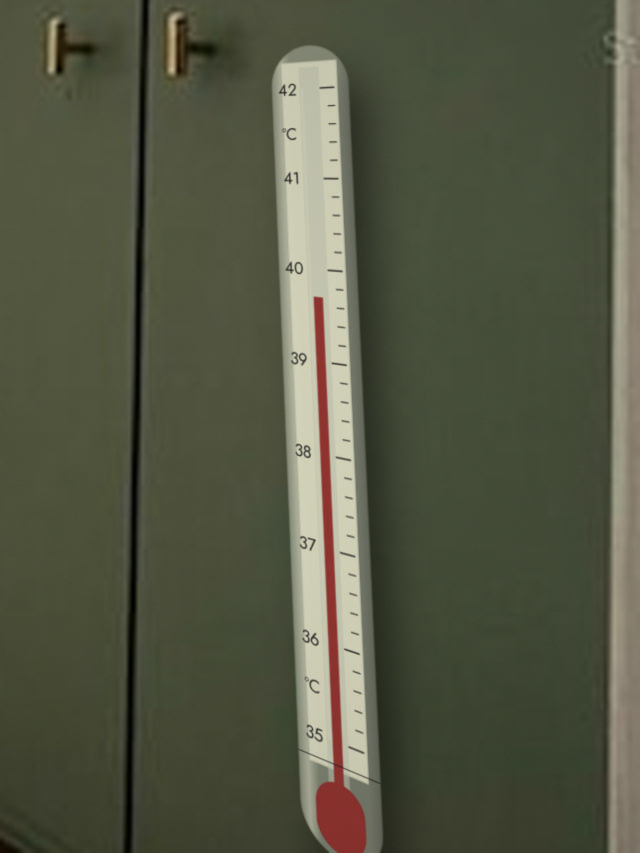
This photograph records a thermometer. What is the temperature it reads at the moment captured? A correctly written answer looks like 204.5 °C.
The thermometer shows 39.7 °C
